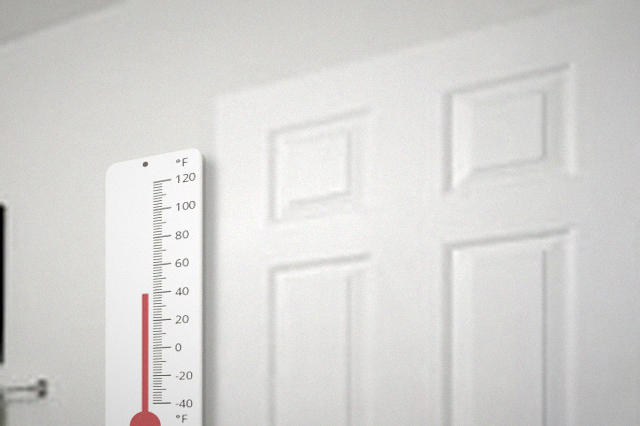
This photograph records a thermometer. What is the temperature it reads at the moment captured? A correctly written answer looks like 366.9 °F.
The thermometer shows 40 °F
